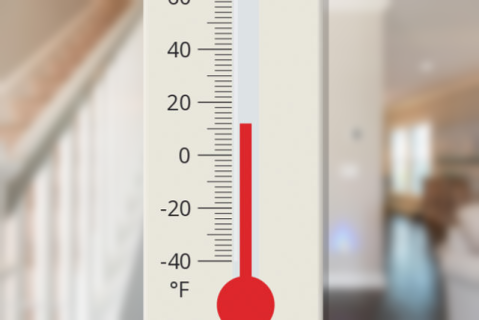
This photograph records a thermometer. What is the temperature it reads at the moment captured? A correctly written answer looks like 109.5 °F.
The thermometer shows 12 °F
